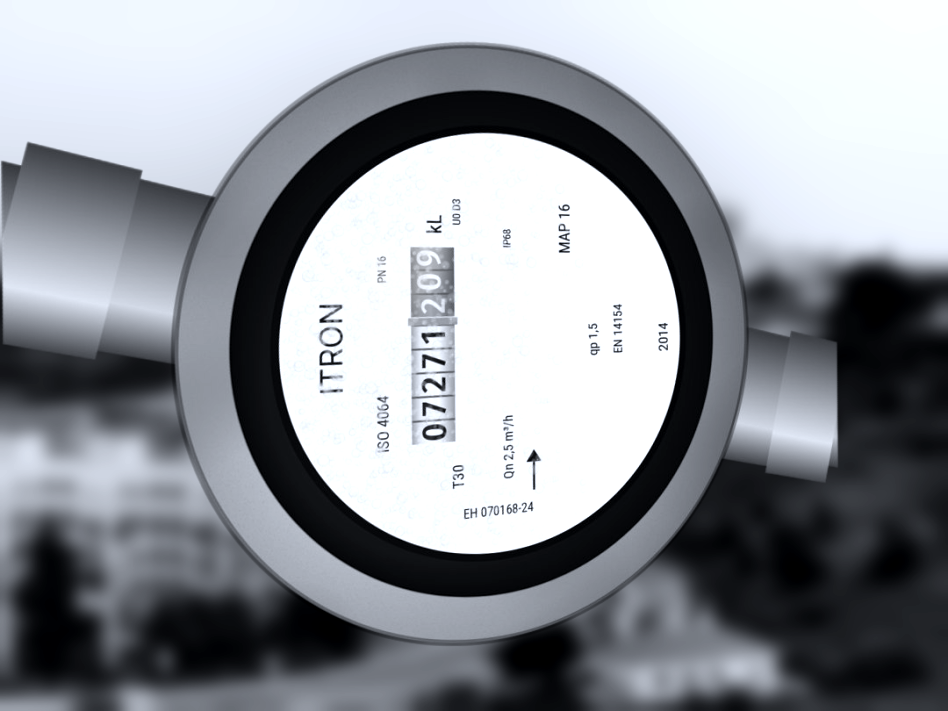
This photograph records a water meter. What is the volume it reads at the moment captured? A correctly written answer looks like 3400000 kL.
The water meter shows 7271.209 kL
